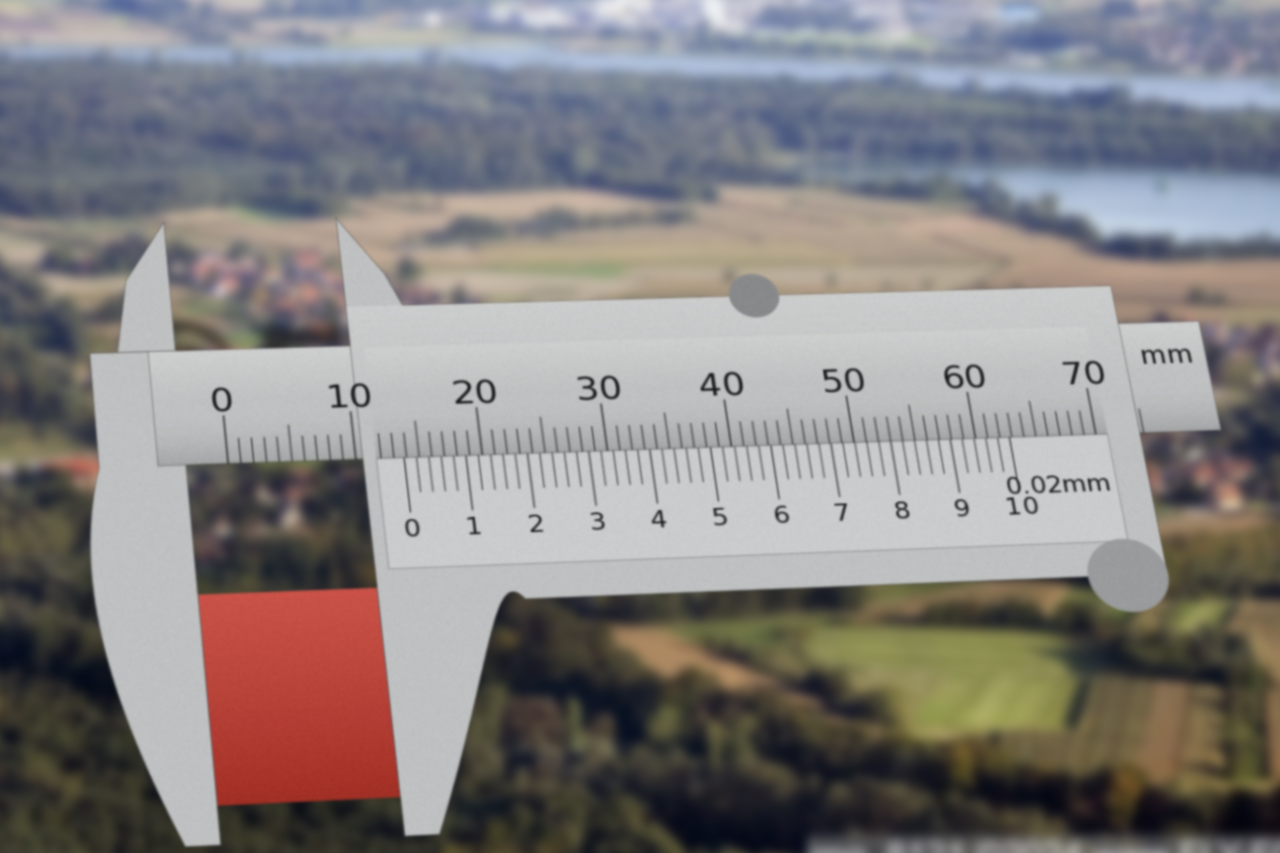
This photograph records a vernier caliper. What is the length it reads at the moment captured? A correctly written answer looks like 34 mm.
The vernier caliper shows 13.8 mm
